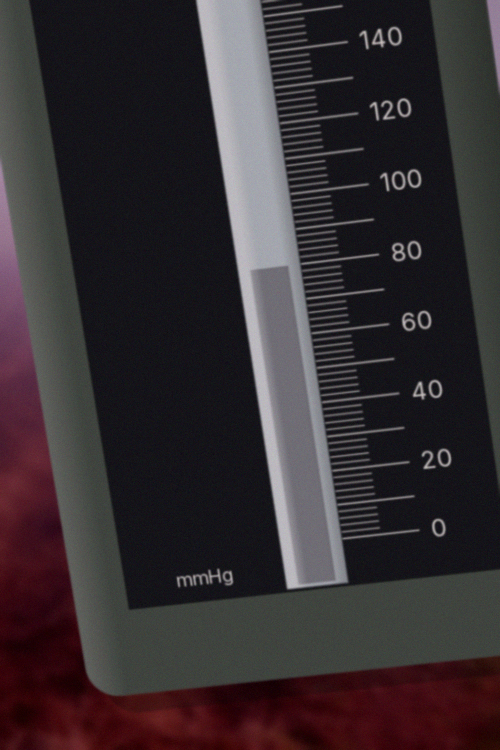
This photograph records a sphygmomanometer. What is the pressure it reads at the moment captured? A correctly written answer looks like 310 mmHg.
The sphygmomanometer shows 80 mmHg
